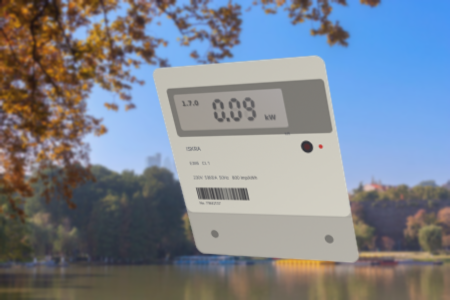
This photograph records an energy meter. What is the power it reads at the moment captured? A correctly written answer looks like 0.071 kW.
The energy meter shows 0.09 kW
